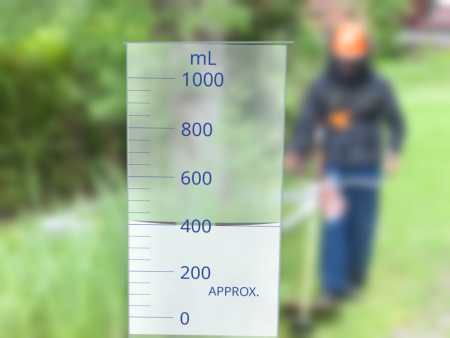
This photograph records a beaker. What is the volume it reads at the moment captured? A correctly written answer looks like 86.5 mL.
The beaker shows 400 mL
